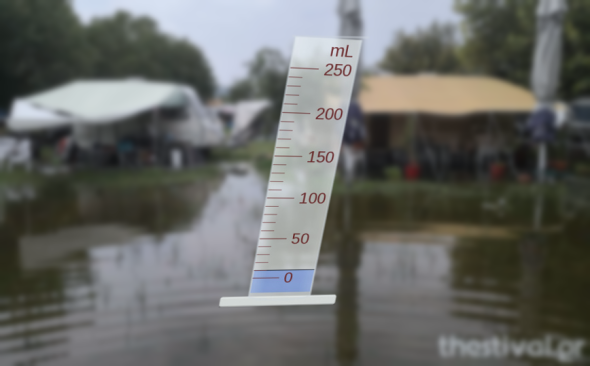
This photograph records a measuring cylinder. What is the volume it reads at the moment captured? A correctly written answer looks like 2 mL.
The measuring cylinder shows 10 mL
